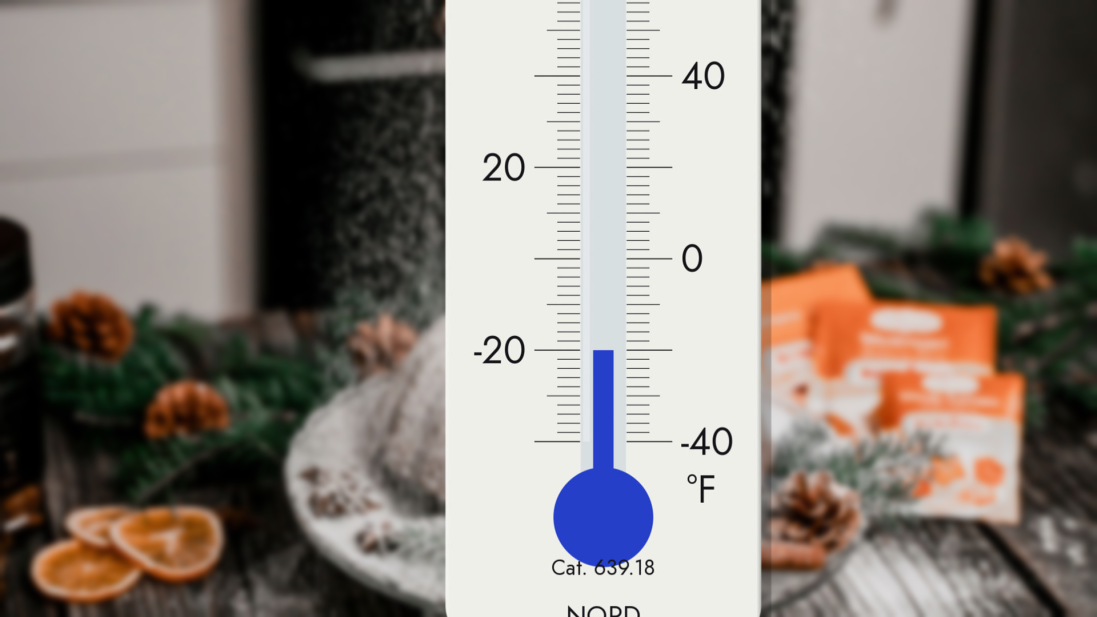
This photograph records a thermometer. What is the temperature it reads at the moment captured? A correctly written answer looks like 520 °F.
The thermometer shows -20 °F
